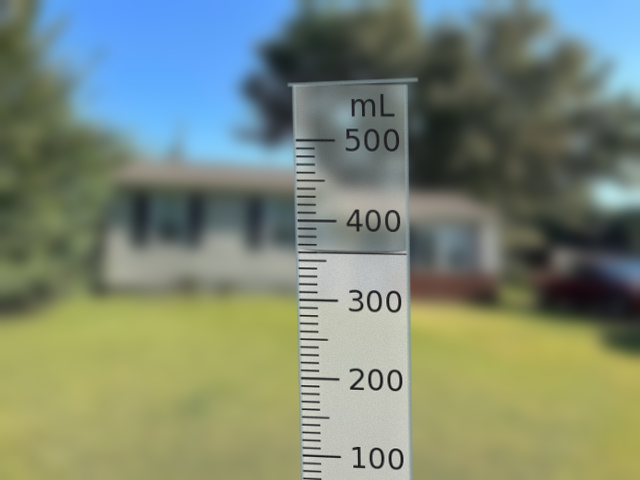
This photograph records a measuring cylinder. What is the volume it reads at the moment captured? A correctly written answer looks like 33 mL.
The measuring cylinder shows 360 mL
